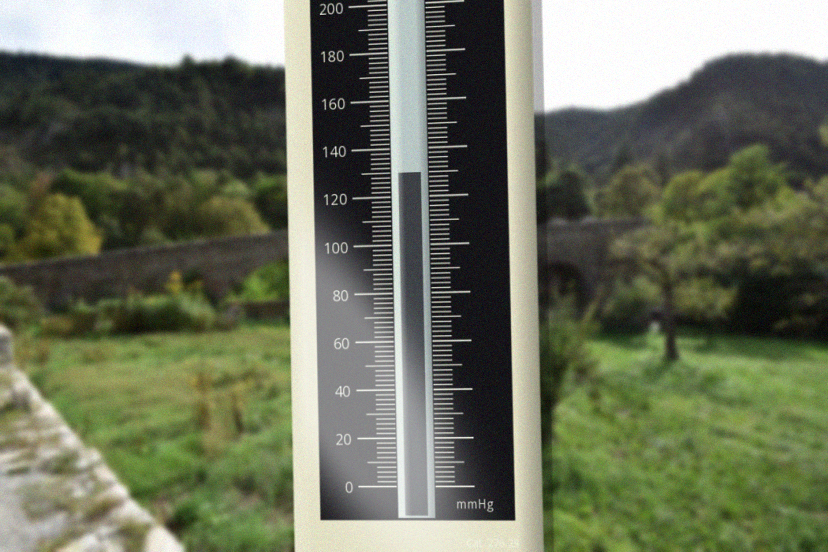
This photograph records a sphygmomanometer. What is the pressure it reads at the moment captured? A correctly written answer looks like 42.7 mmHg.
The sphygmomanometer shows 130 mmHg
